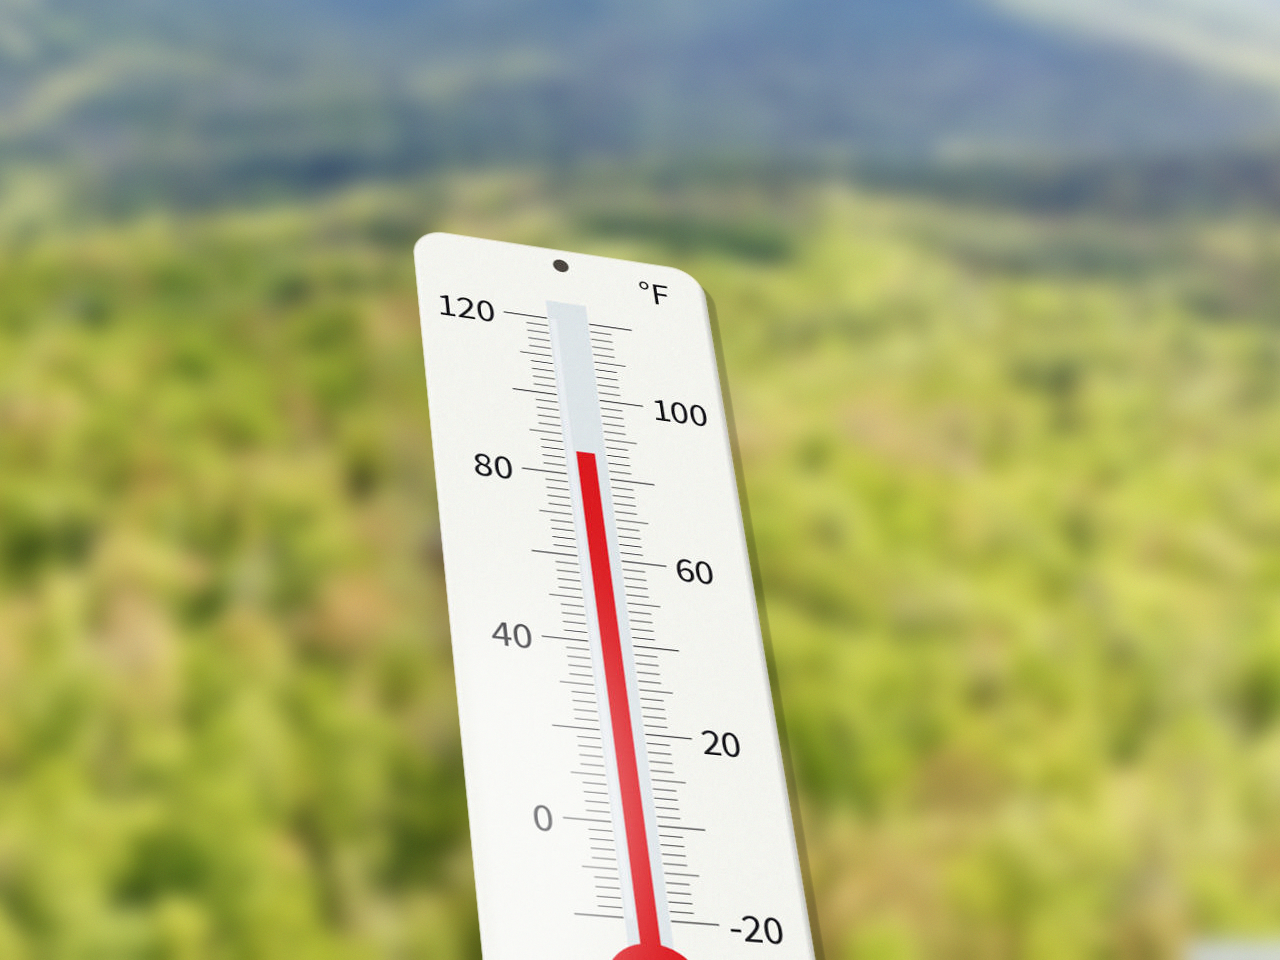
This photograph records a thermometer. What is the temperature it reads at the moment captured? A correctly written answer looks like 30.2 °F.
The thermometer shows 86 °F
